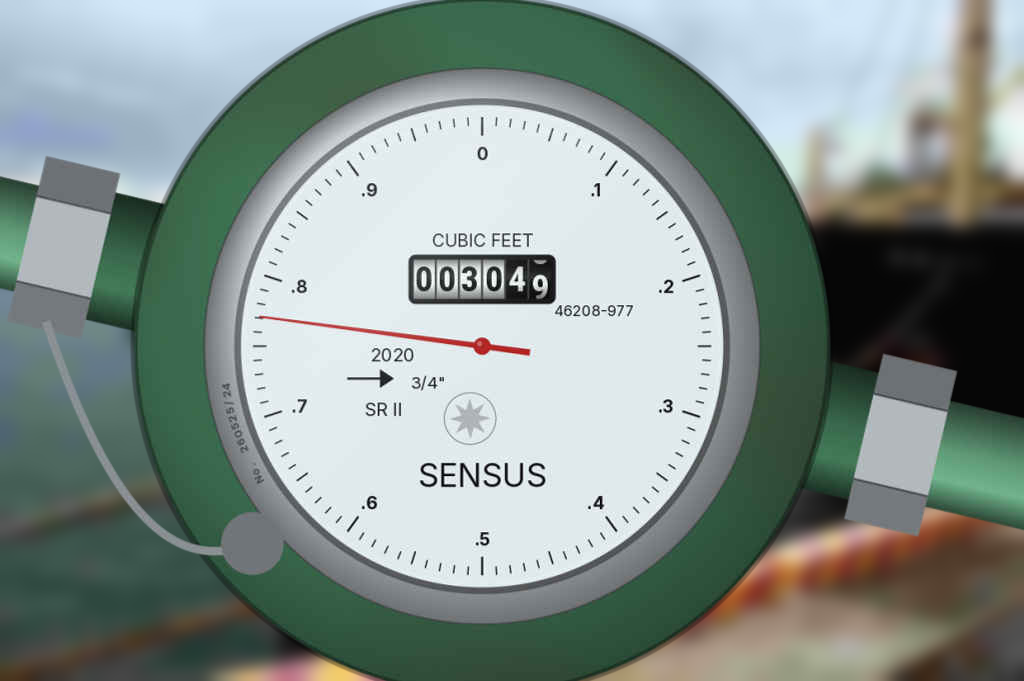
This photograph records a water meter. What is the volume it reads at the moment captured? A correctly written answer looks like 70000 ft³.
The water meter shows 3048.77 ft³
